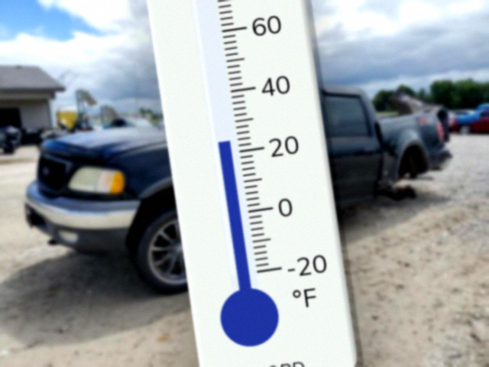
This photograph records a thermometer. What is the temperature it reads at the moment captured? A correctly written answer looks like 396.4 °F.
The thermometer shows 24 °F
